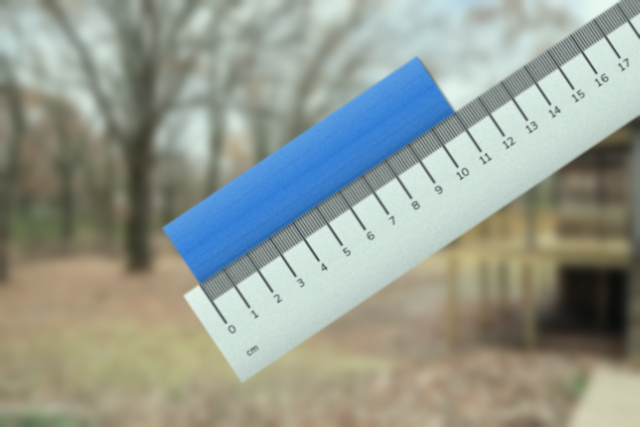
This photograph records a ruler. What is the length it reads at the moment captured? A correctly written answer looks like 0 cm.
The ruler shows 11 cm
